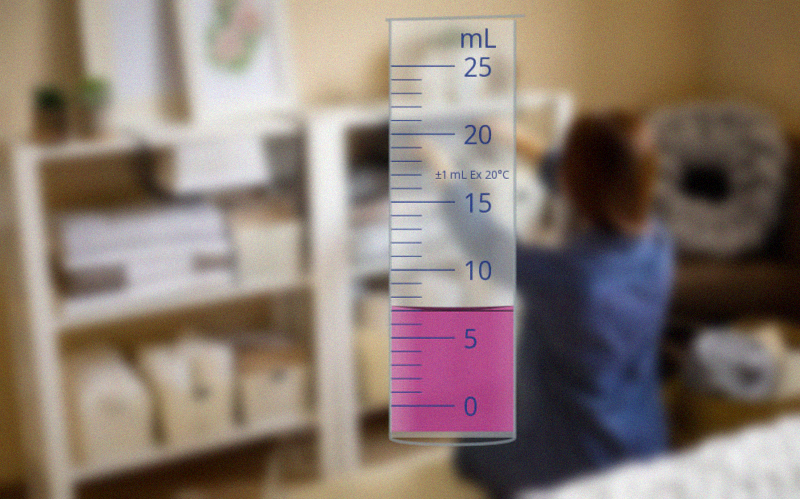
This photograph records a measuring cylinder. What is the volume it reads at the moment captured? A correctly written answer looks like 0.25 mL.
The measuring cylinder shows 7 mL
